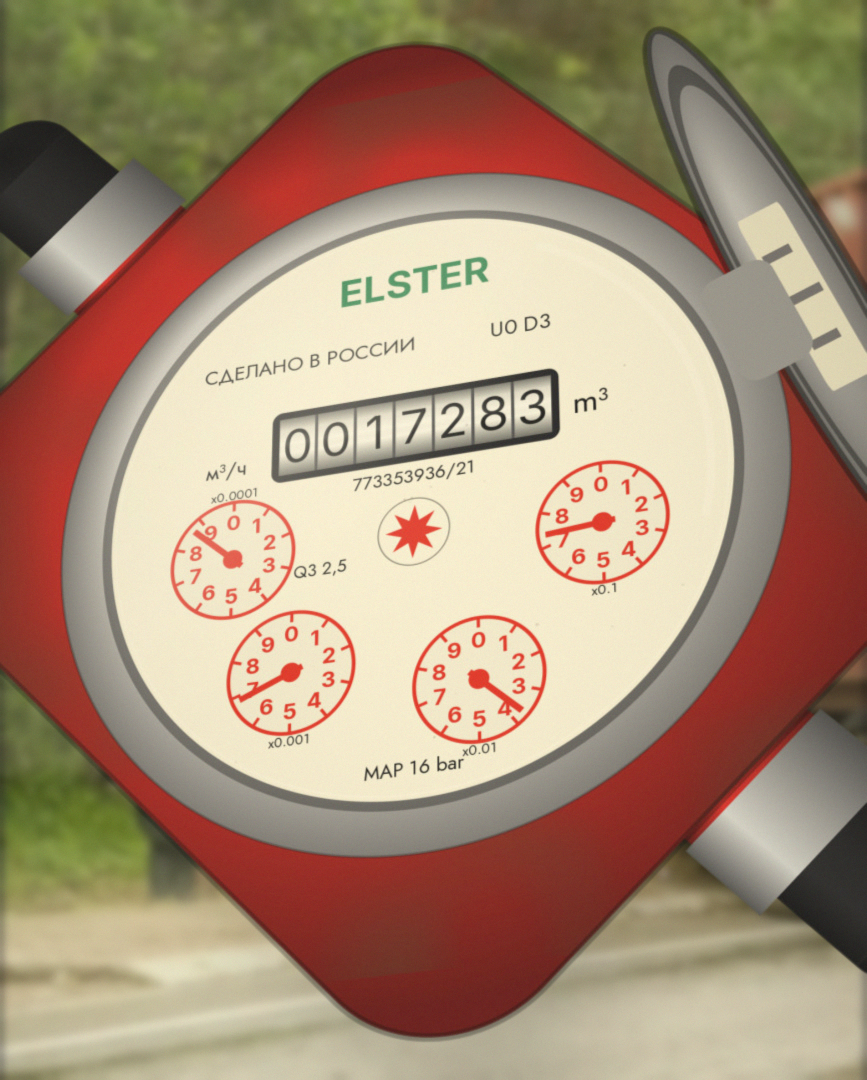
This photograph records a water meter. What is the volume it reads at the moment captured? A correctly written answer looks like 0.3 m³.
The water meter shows 17283.7368 m³
